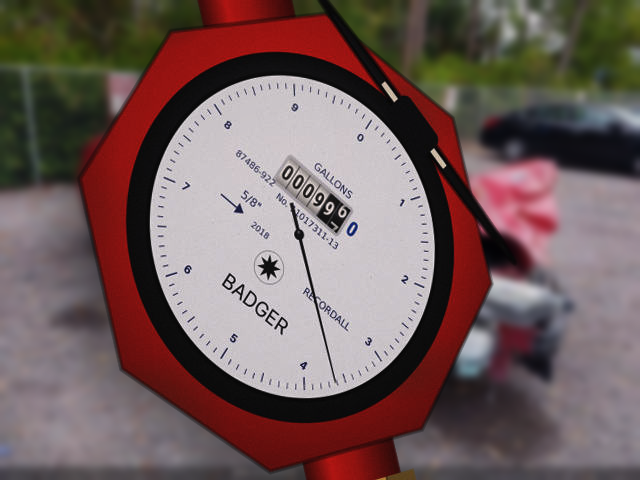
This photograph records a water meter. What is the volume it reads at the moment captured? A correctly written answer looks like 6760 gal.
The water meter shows 9963.6 gal
